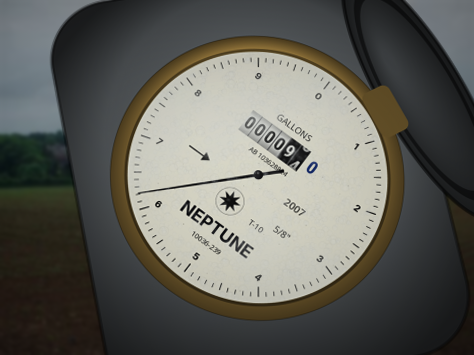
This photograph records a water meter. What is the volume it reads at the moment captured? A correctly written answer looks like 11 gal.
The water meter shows 936.2 gal
